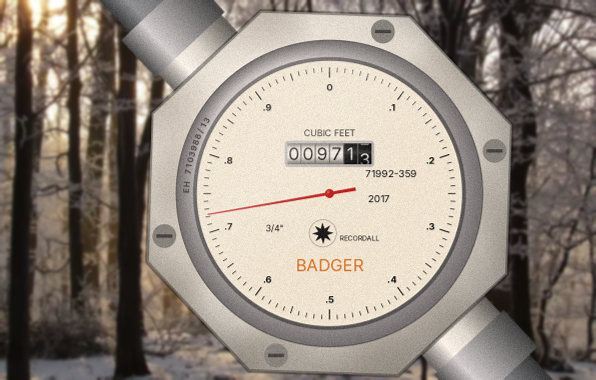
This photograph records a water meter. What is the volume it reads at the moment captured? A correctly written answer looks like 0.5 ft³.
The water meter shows 9712.72 ft³
